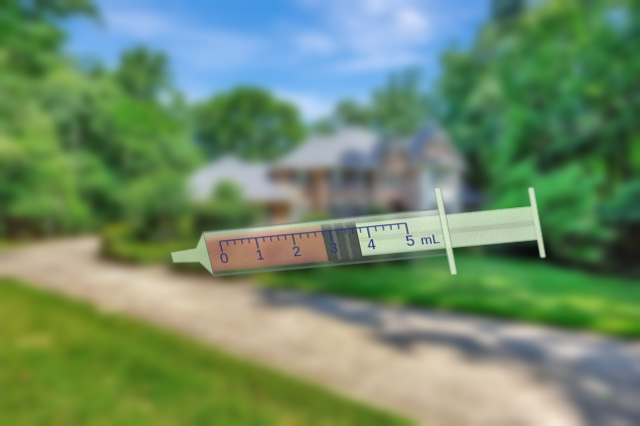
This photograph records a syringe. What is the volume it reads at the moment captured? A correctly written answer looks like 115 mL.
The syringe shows 2.8 mL
